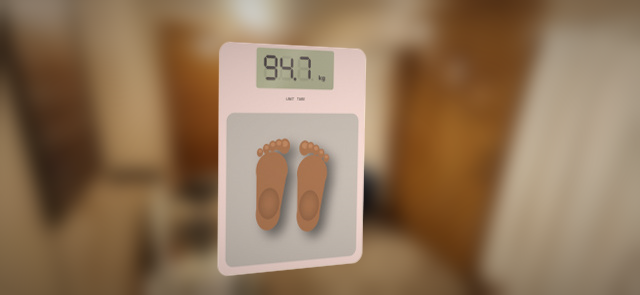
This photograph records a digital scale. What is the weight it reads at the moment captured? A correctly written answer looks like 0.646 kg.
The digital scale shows 94.7 kg
